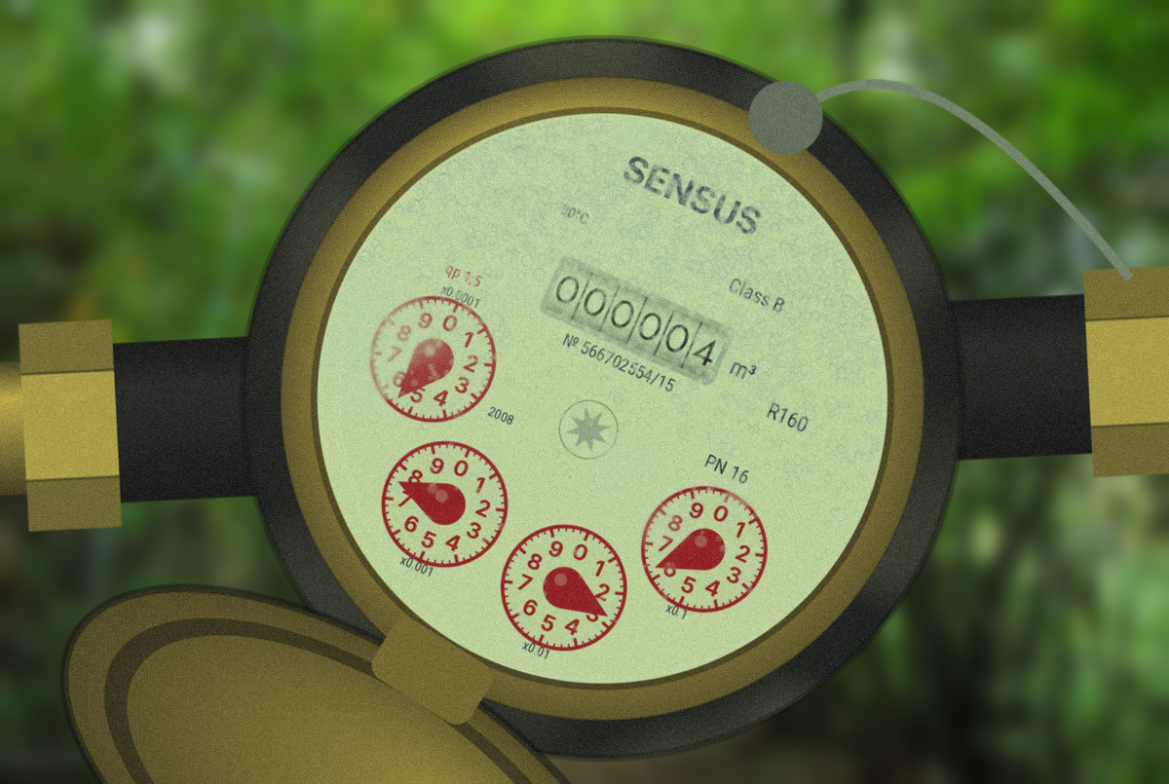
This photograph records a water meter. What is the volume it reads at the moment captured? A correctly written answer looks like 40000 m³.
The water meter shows 4.6275 m³
